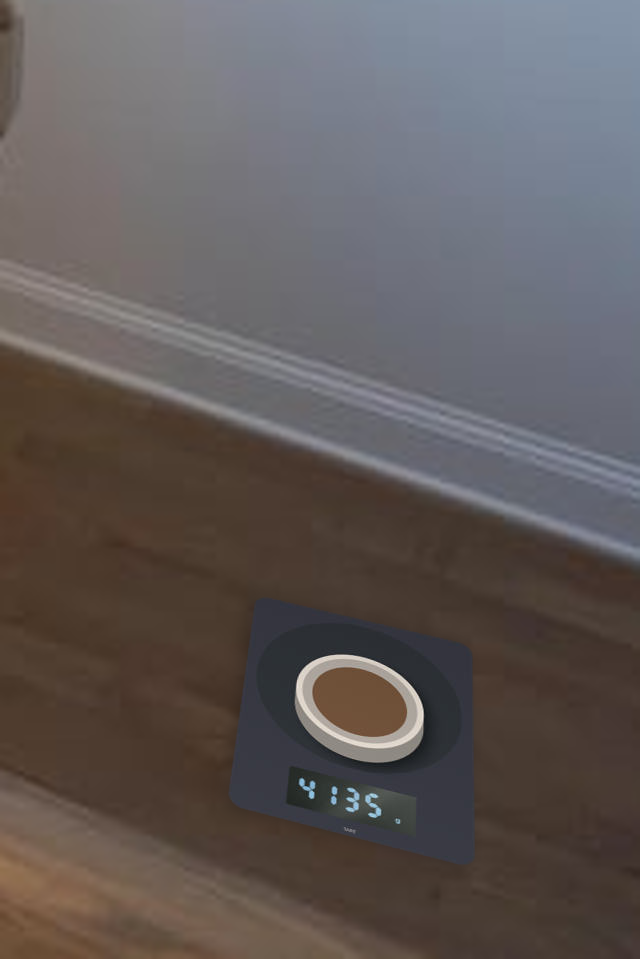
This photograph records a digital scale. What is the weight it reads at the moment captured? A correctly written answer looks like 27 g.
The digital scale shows 4135 g
